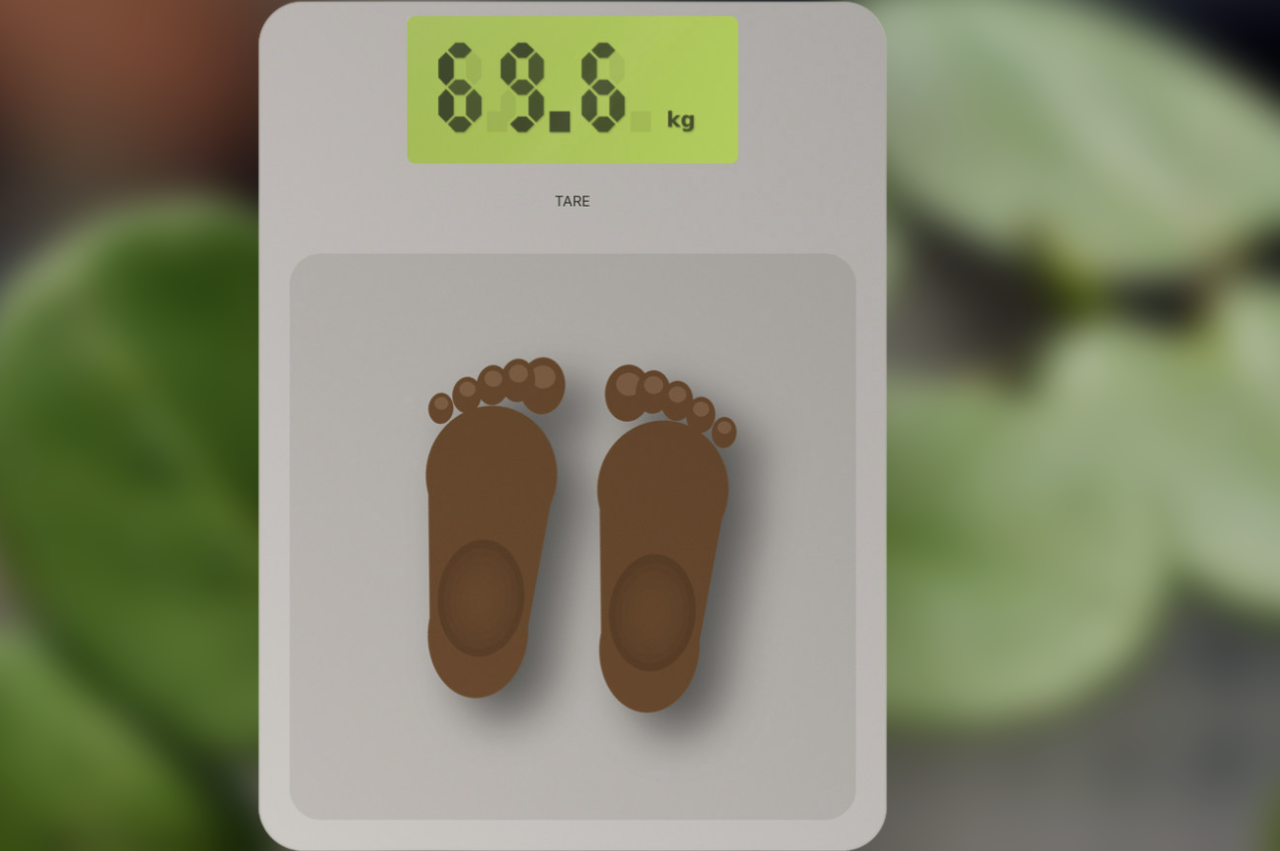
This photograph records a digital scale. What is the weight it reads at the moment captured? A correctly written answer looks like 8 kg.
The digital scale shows 69.6 kg
